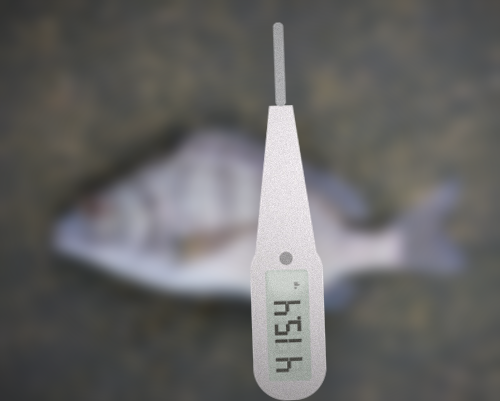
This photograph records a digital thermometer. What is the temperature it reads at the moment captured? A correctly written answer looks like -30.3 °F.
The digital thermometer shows 415.4 °F
